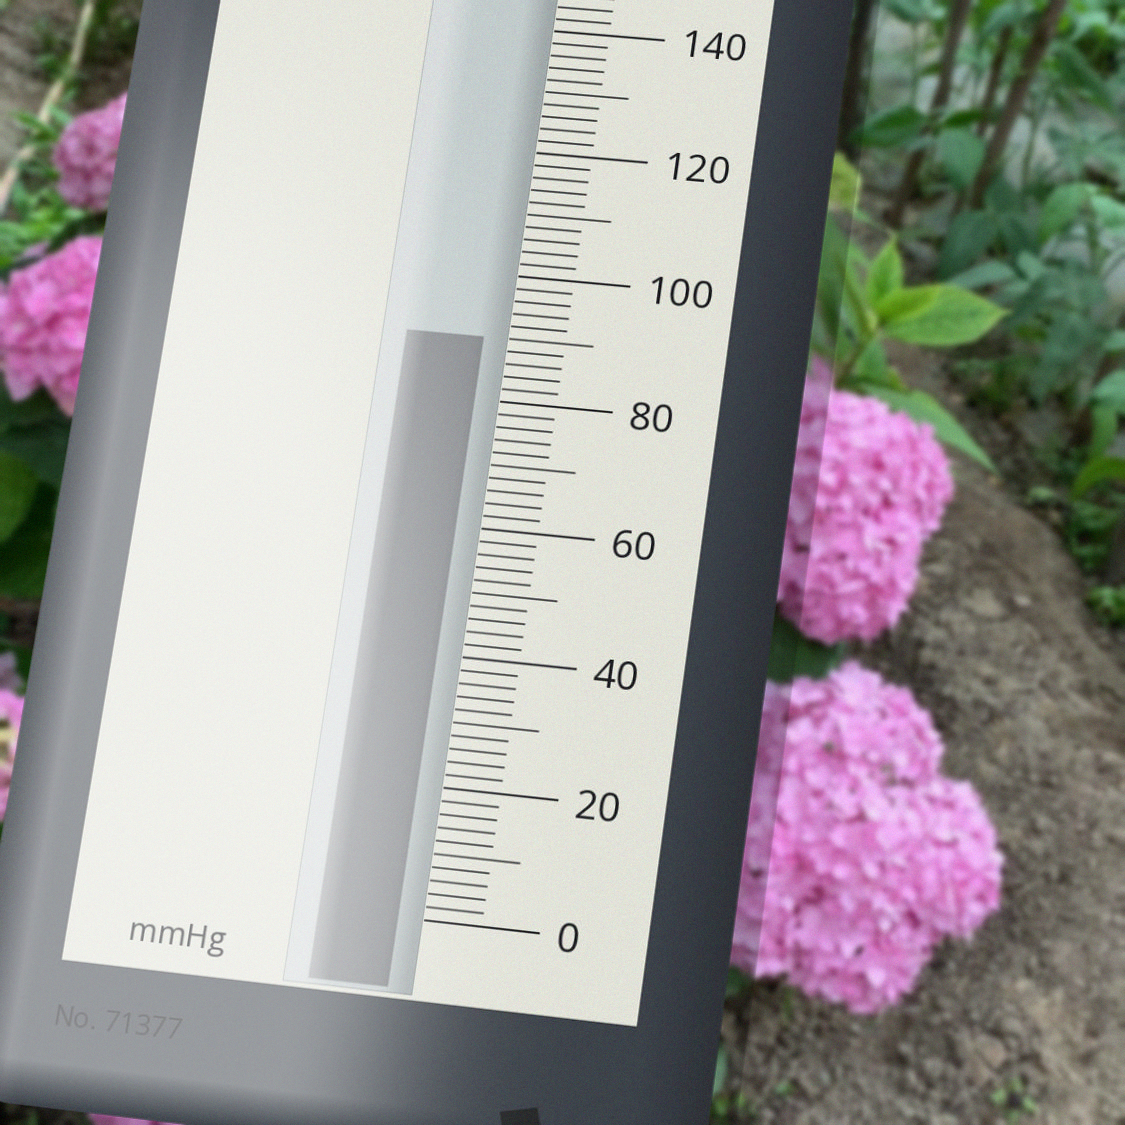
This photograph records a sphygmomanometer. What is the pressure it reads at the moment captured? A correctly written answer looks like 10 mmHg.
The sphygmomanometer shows 90 mmHg
